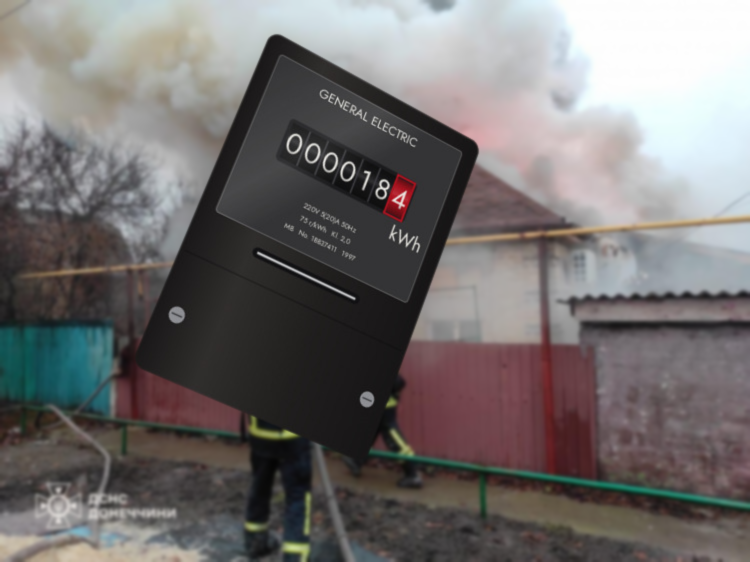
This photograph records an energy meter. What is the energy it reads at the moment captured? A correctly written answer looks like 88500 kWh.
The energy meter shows 18.4 kWh
